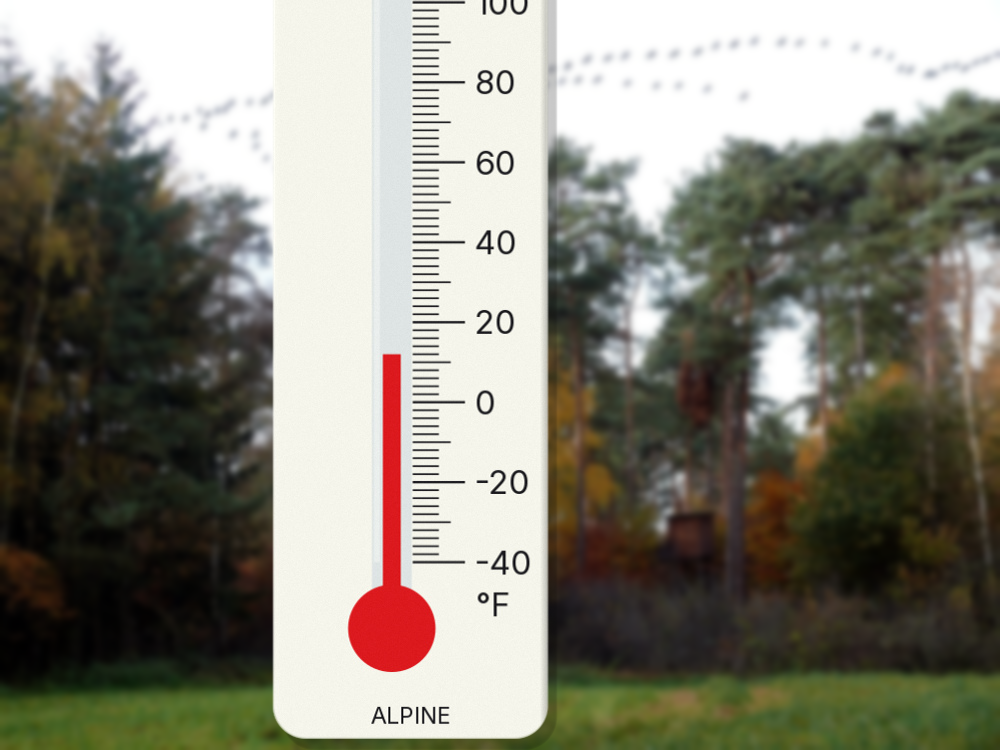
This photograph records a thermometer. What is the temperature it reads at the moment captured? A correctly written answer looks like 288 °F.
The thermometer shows 12 °F
